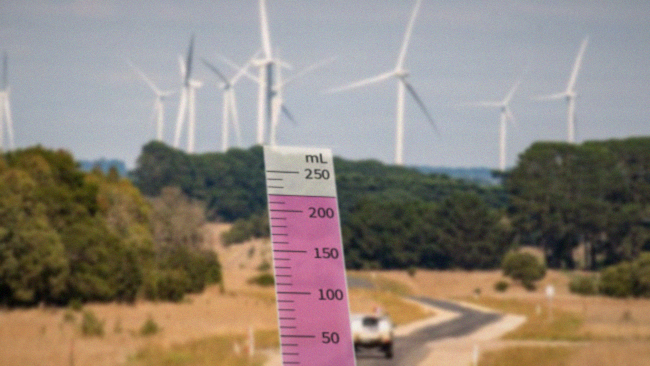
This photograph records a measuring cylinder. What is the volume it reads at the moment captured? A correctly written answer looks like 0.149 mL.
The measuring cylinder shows 220 mL
